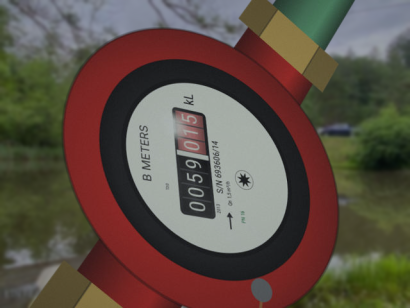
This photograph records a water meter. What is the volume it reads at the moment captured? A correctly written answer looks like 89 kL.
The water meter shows 59.015 kL
